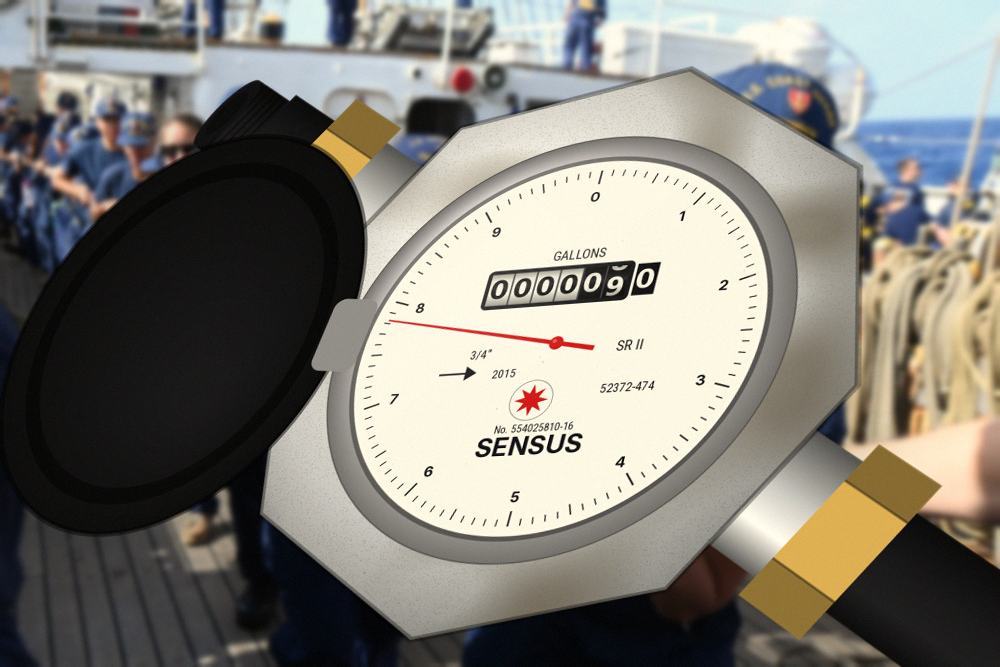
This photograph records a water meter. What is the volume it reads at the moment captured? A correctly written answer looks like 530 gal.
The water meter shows 87.8 gal
